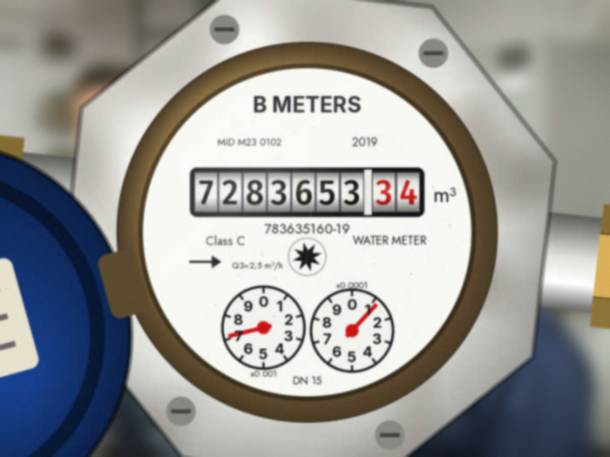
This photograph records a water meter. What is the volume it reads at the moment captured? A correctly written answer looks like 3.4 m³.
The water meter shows 7283653.3471 m³
